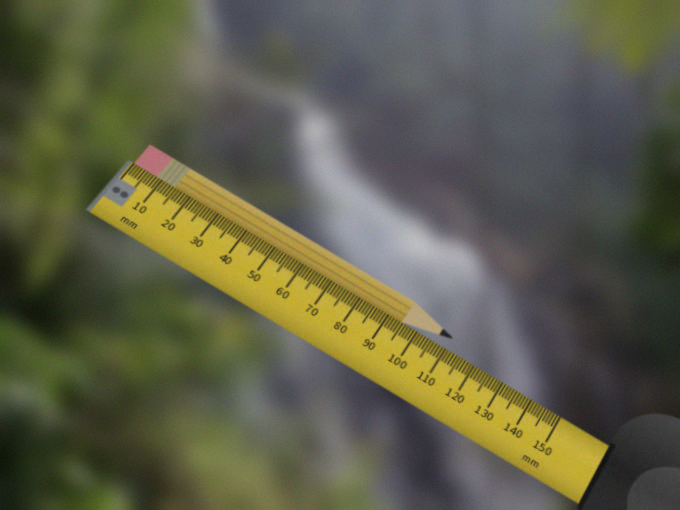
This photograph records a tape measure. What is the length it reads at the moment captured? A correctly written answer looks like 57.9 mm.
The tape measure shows 110 mm
